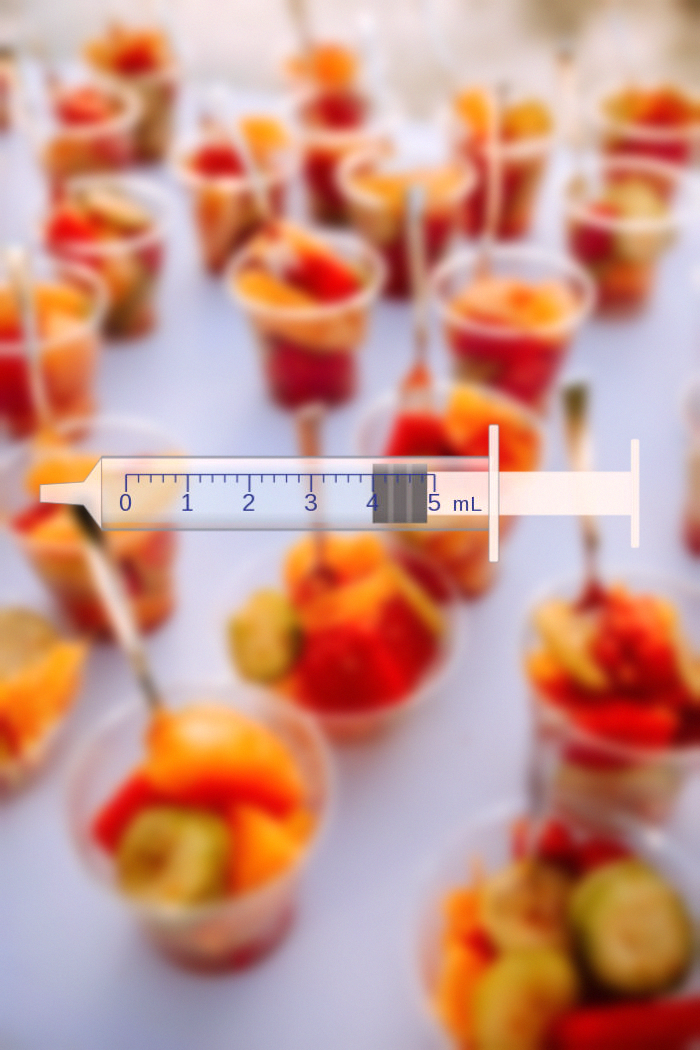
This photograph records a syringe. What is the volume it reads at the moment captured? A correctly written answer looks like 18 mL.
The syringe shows 4 mL
